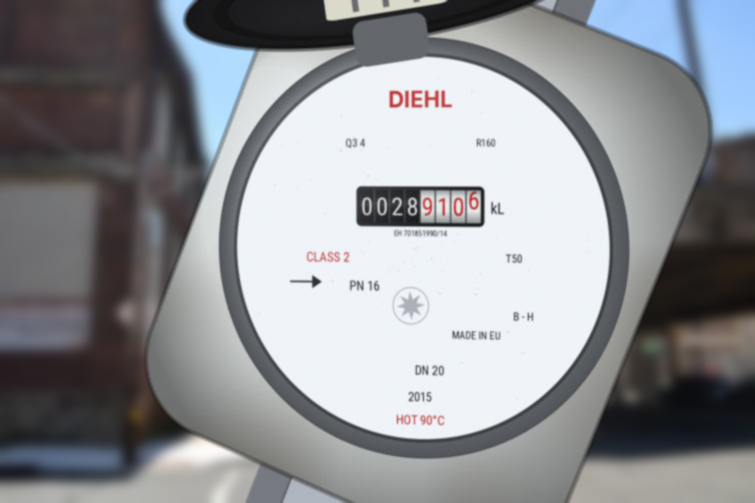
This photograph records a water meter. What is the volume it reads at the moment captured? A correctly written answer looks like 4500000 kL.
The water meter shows 28.9106 kL
